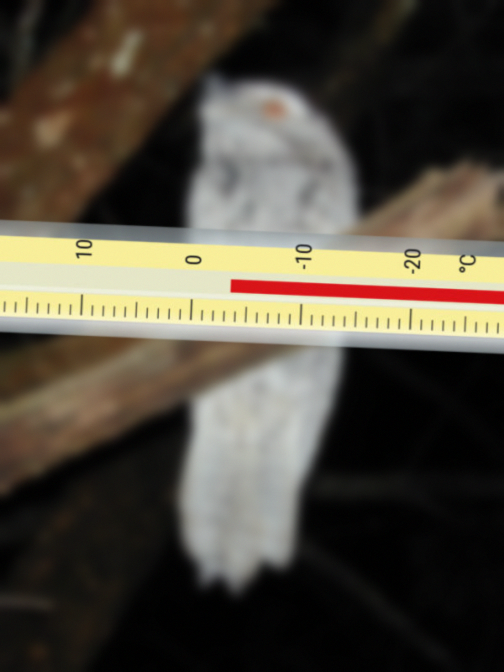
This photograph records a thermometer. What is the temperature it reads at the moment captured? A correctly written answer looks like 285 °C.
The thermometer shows -3.5 °C
